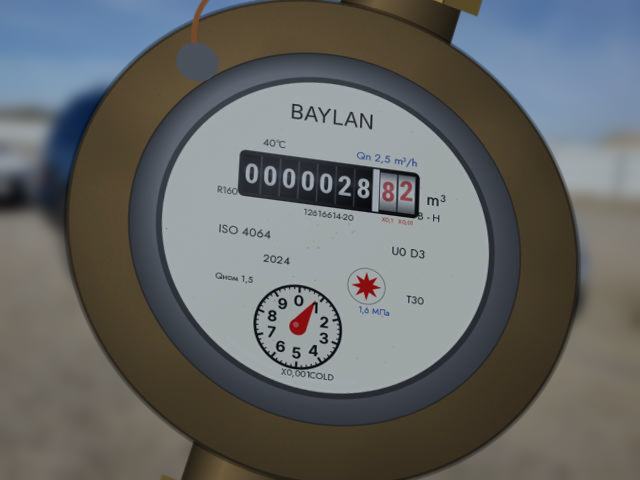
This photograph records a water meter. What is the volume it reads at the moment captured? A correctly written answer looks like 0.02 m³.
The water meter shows 28.820 m³
